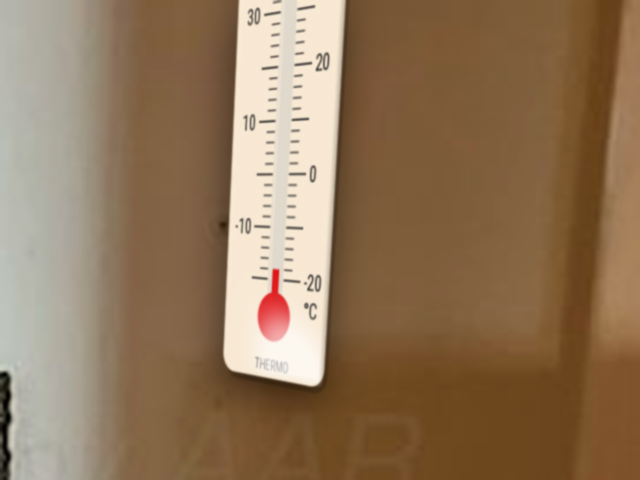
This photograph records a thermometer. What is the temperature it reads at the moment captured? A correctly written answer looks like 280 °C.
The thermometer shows -18 °C
